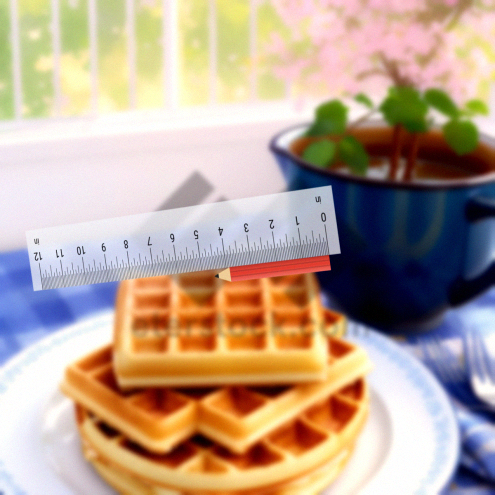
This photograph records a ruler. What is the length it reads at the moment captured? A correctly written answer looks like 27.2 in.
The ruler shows 4.5 in
